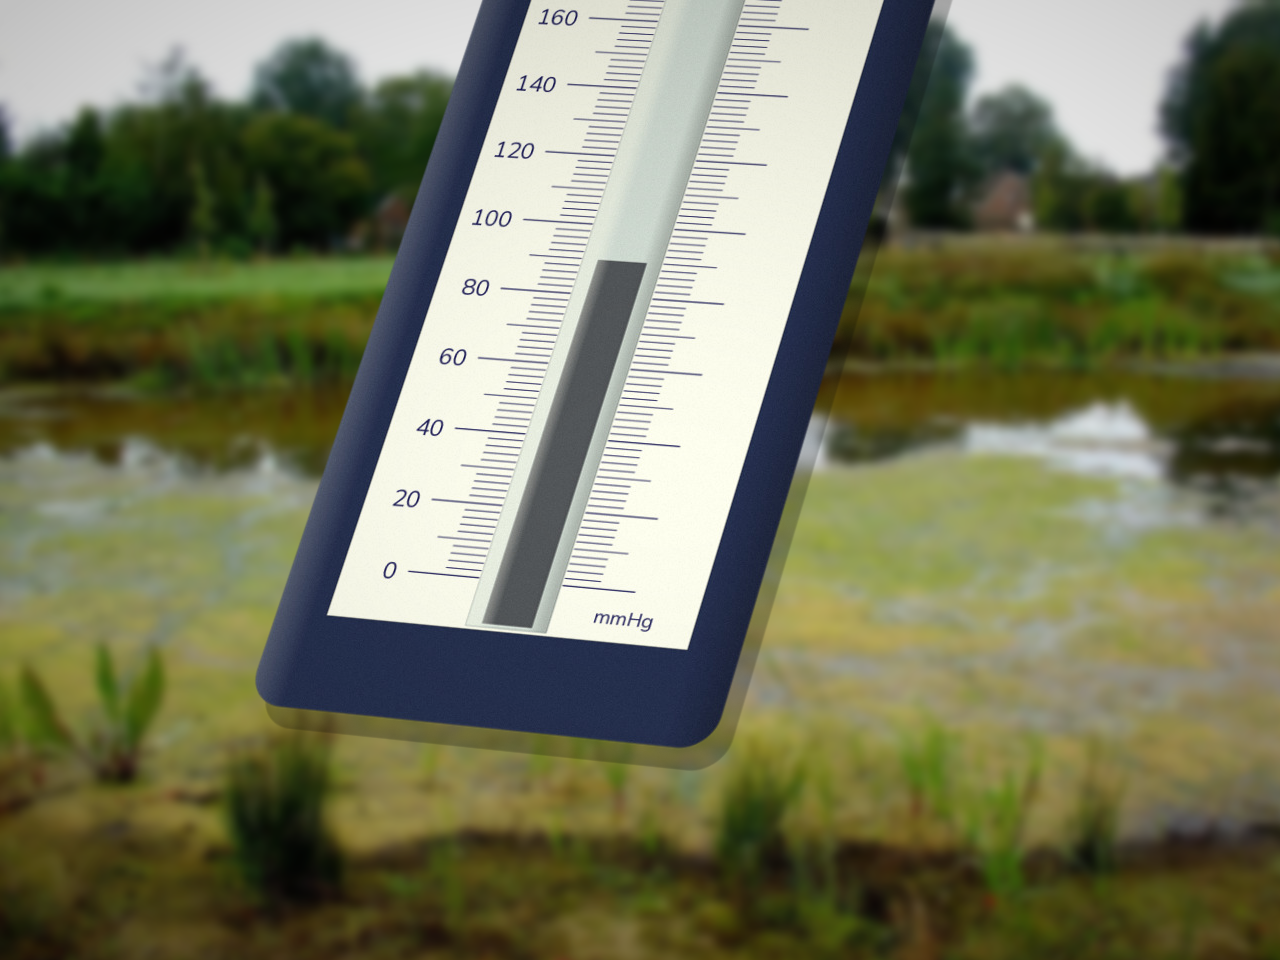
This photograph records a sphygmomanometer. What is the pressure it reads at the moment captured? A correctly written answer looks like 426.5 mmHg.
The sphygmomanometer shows 90 mmHg
